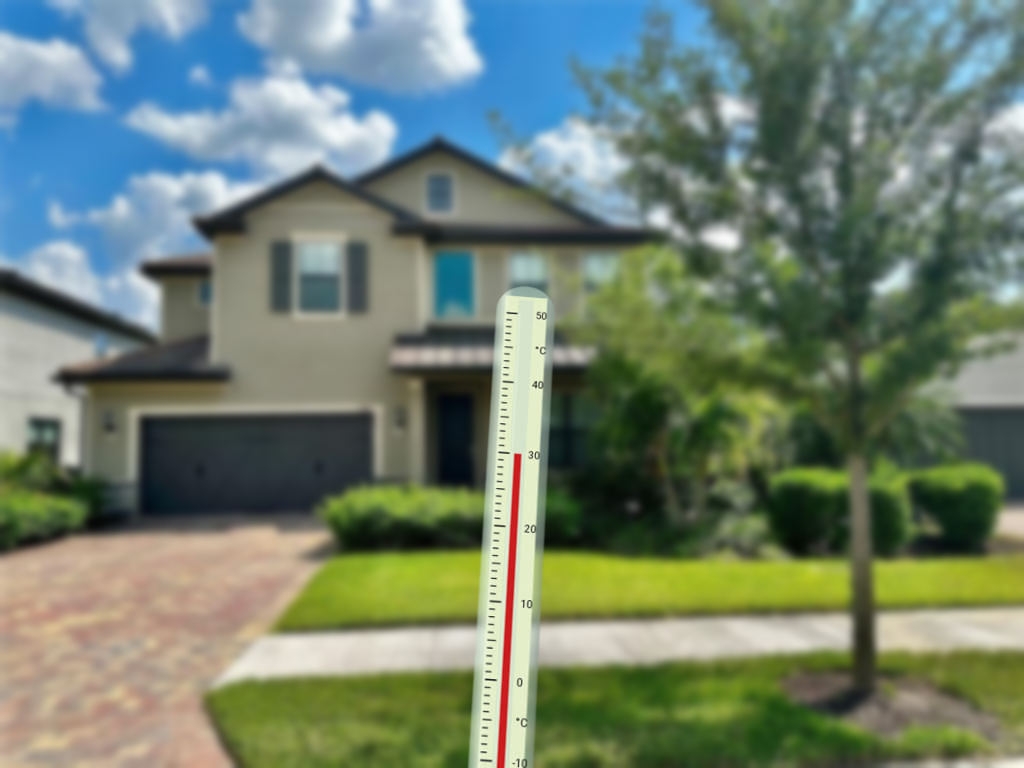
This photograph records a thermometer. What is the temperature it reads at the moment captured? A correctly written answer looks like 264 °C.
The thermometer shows 30 °C
